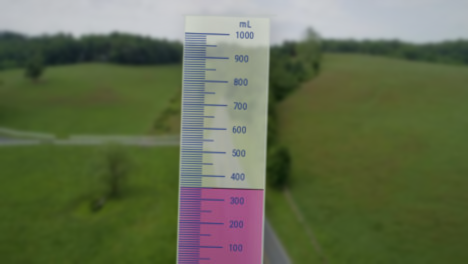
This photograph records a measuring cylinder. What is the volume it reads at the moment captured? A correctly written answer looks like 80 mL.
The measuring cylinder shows 350 mL
